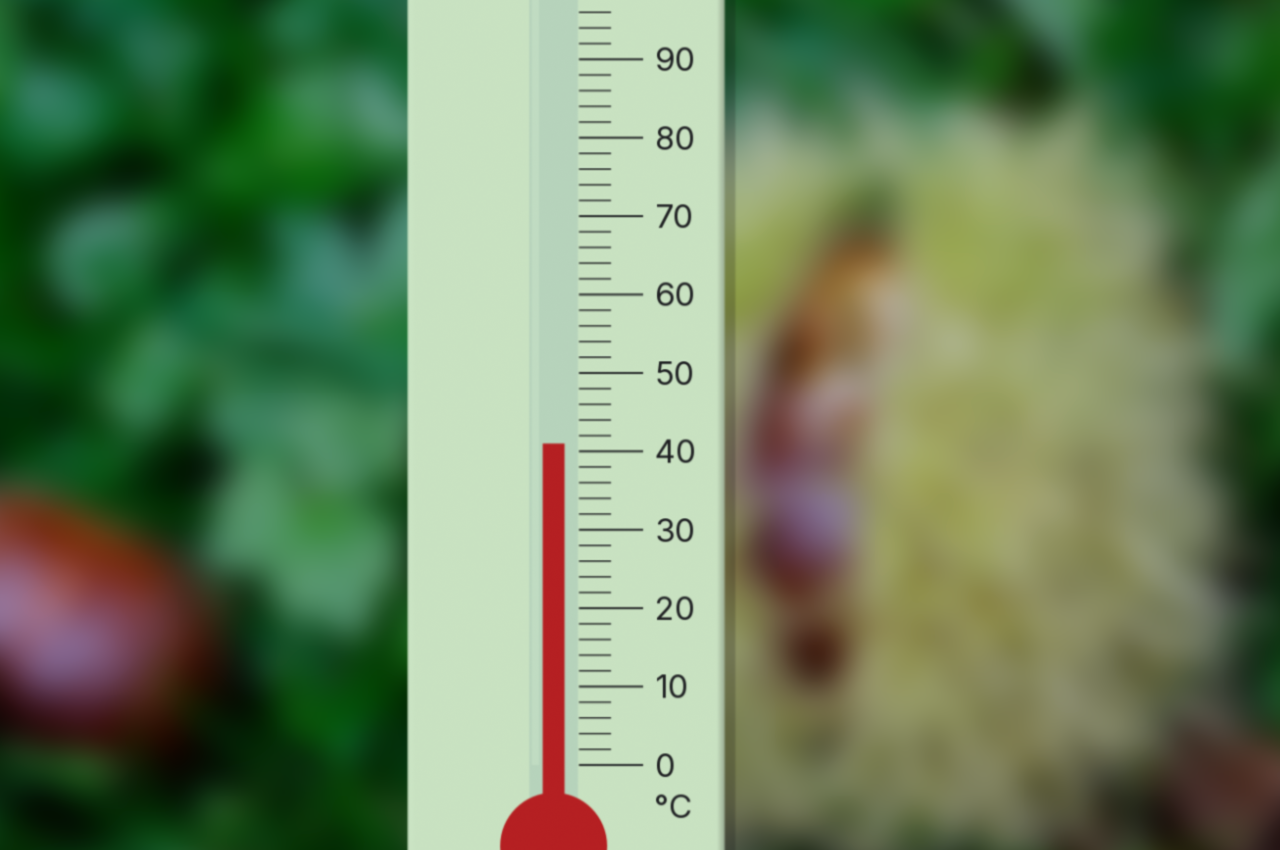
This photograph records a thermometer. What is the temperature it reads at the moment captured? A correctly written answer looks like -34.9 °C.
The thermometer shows 41 °C
